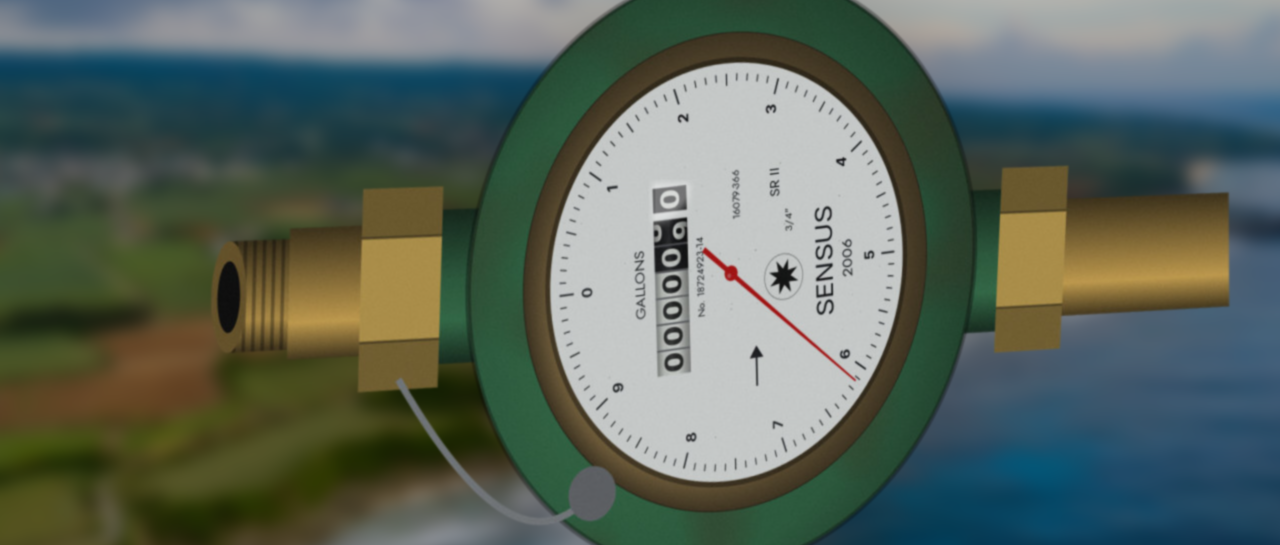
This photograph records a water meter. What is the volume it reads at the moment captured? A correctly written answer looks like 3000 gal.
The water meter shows 86.1 gal
